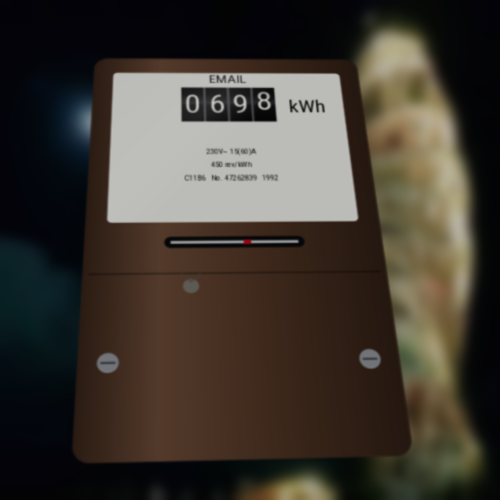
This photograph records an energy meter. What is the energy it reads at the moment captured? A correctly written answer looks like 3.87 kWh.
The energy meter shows 698 kWh
